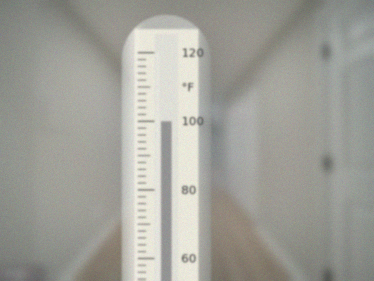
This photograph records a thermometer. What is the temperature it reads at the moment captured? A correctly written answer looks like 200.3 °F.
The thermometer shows 100 °F
